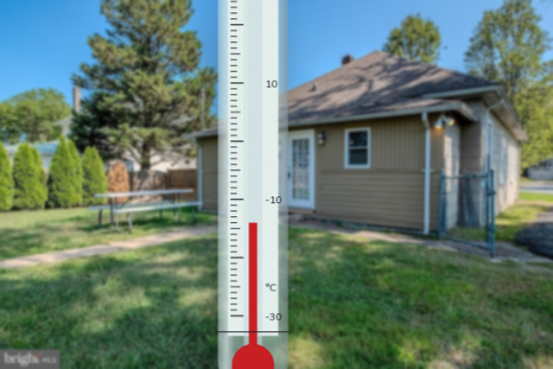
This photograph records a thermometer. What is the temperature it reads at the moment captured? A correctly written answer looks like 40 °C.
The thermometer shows -14 °C
